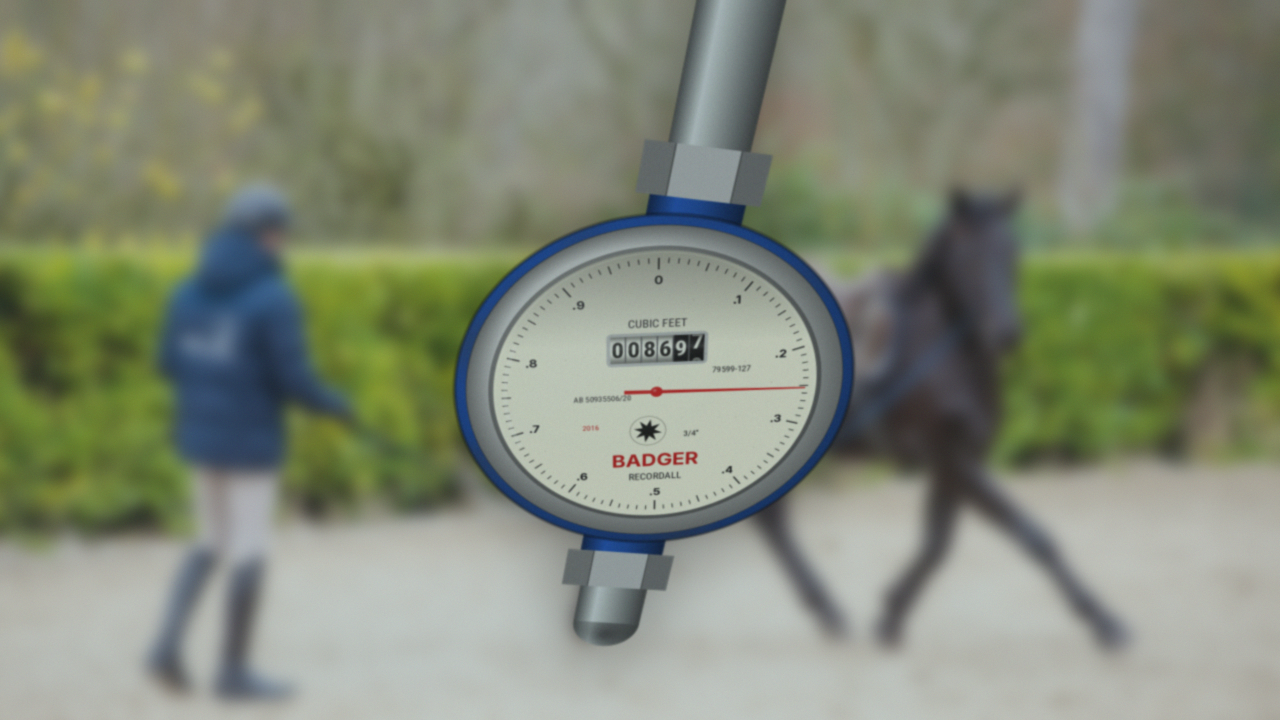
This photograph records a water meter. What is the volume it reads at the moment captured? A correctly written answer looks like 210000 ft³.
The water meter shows 8697.25 ft³
